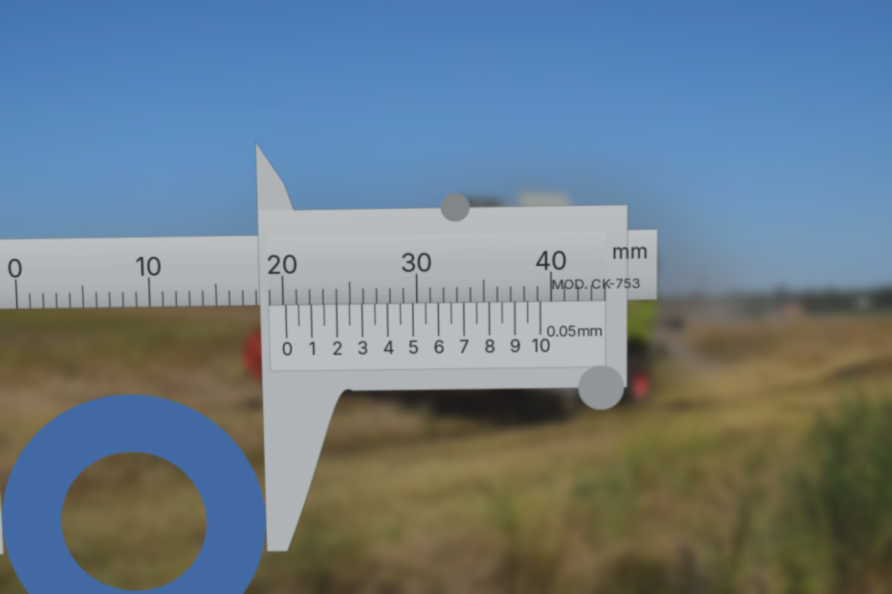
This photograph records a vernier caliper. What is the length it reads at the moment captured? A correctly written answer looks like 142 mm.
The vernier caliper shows 20.2 mm
